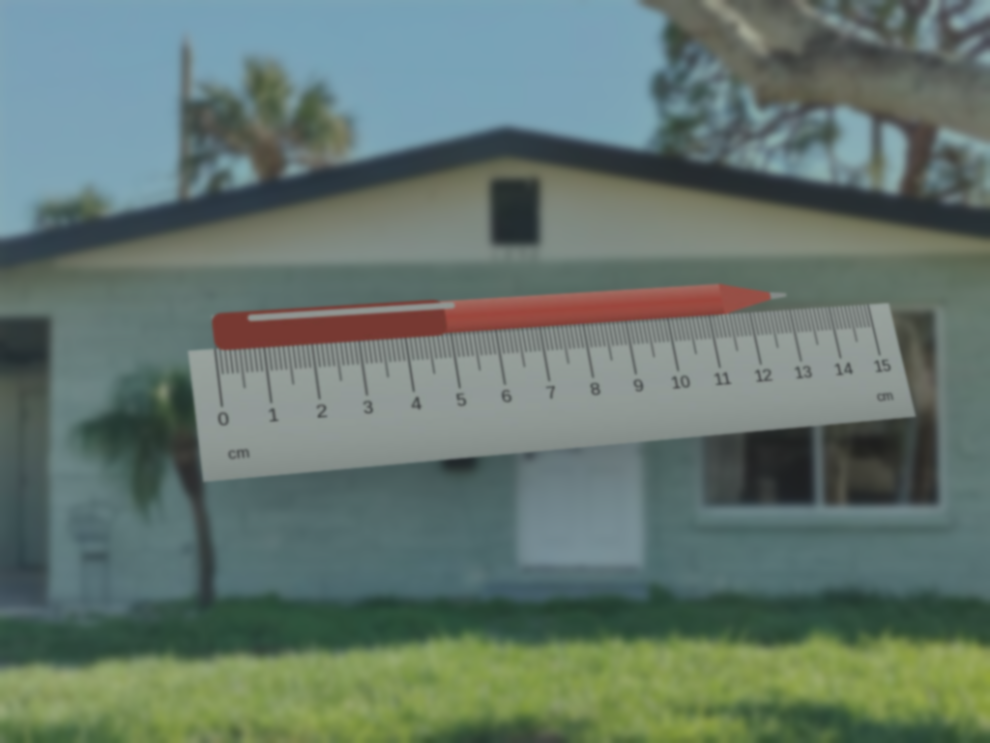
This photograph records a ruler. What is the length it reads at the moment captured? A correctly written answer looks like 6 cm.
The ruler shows 13 cm
